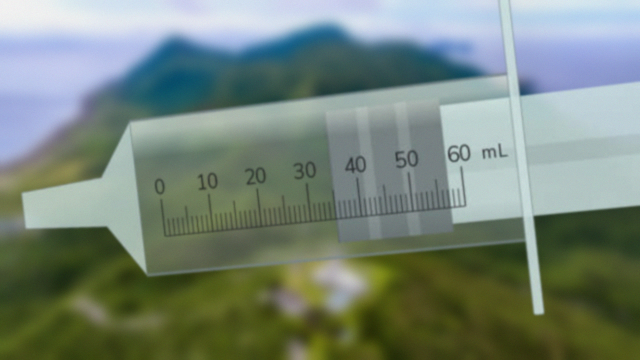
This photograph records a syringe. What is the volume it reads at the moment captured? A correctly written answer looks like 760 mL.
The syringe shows 35 mL
